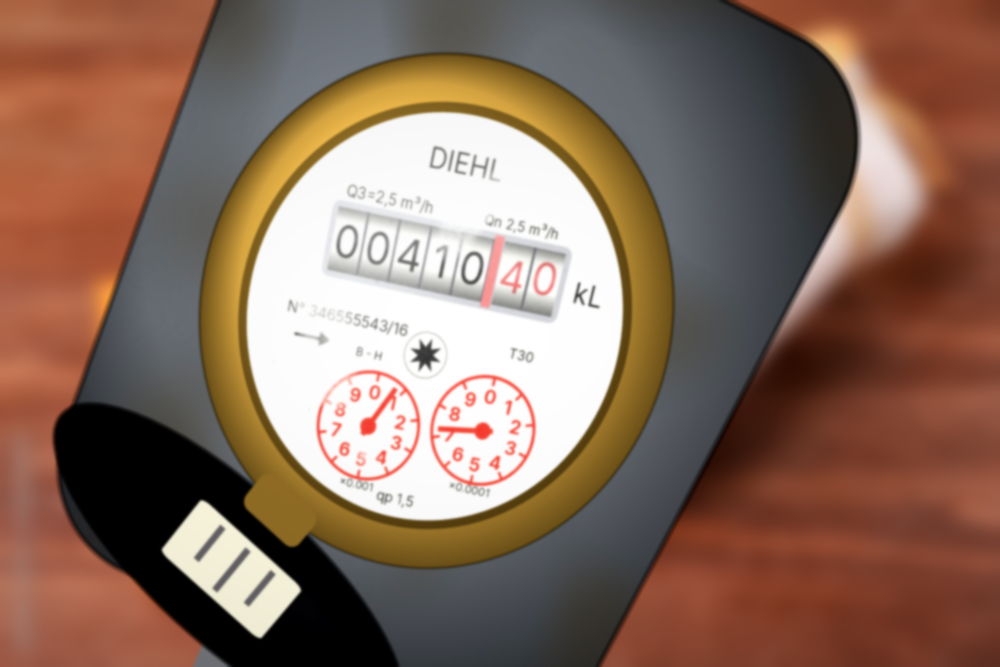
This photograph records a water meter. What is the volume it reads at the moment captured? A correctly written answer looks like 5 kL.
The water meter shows 410.4007 kL
